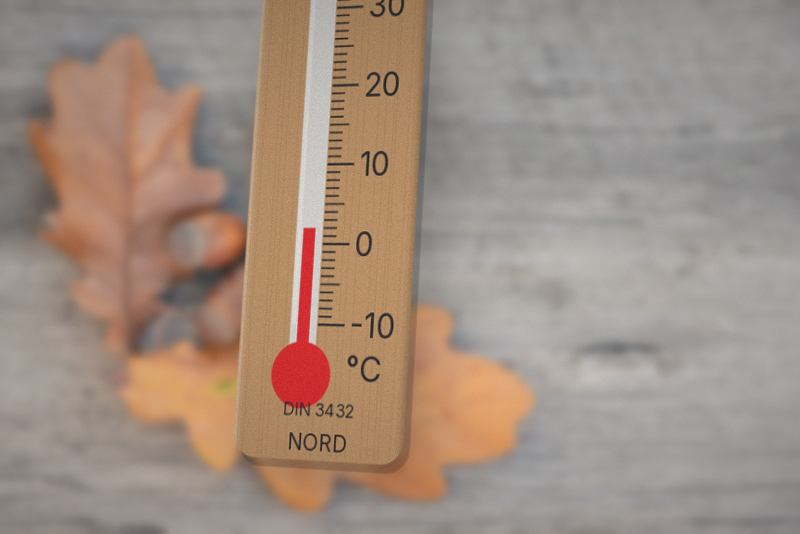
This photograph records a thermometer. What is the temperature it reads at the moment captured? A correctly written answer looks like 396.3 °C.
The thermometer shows 2 °C
